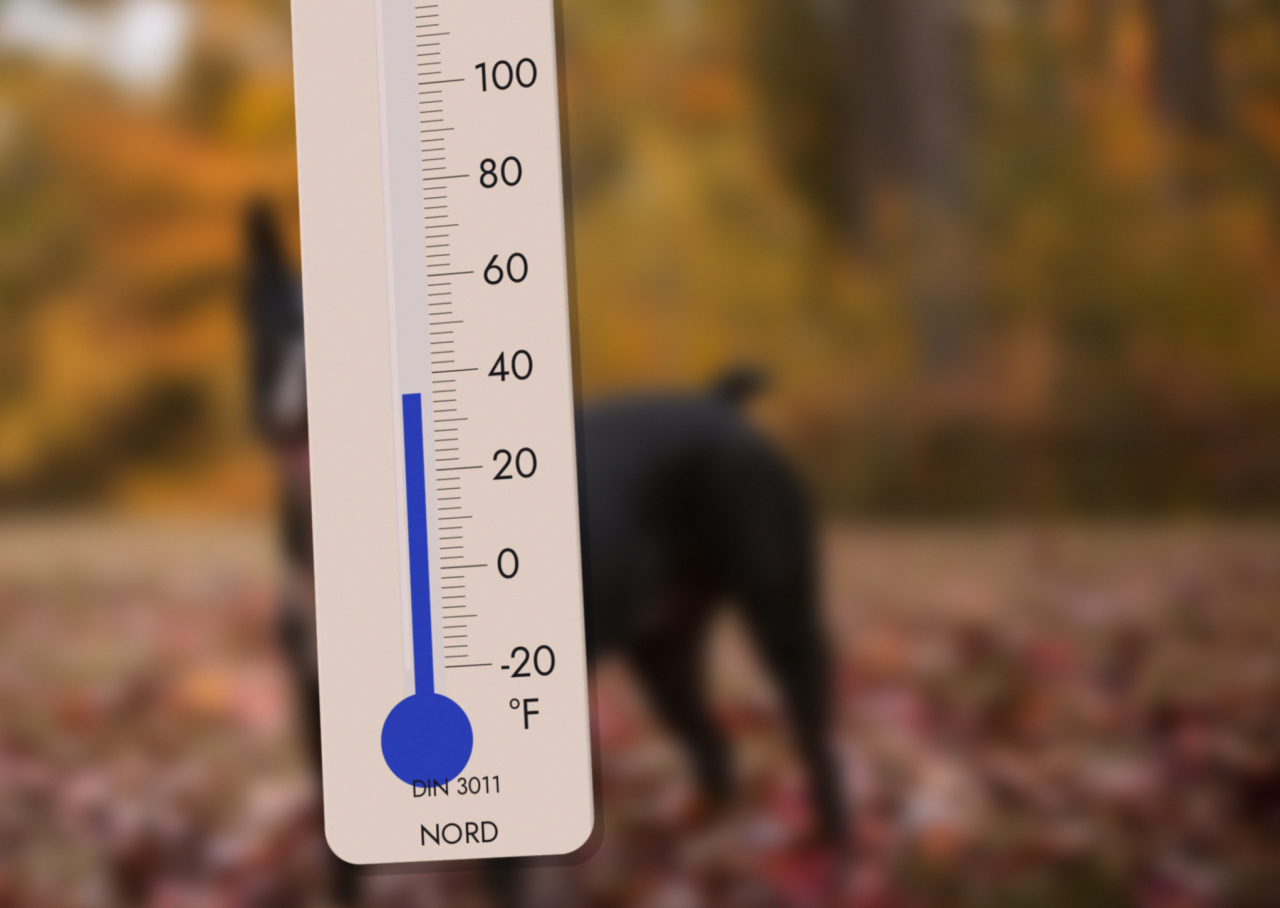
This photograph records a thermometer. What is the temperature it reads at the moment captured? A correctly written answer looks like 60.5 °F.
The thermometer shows 36 °F
